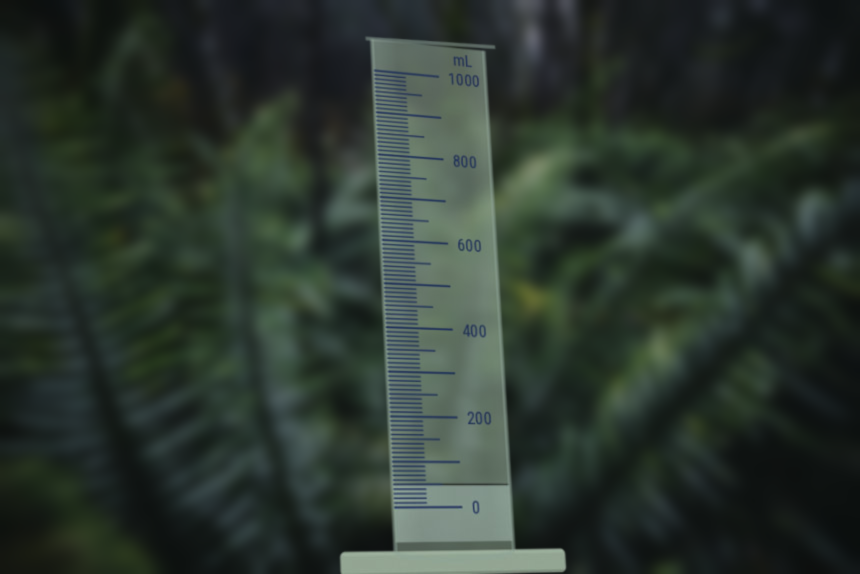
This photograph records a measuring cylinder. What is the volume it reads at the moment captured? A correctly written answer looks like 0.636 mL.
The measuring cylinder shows 50 mL
